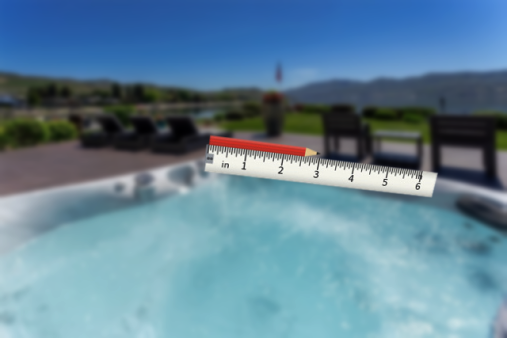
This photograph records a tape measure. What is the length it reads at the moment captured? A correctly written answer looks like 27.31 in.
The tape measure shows 3 in
